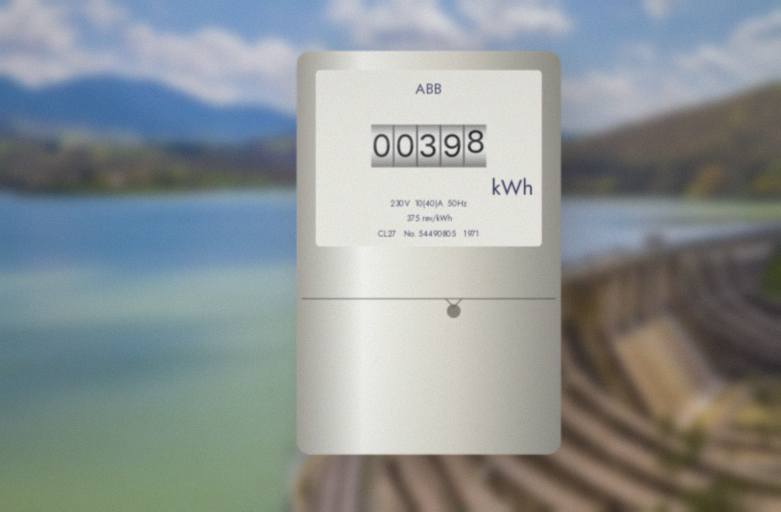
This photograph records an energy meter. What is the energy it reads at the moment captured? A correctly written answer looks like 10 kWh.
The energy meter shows 398 kWh
